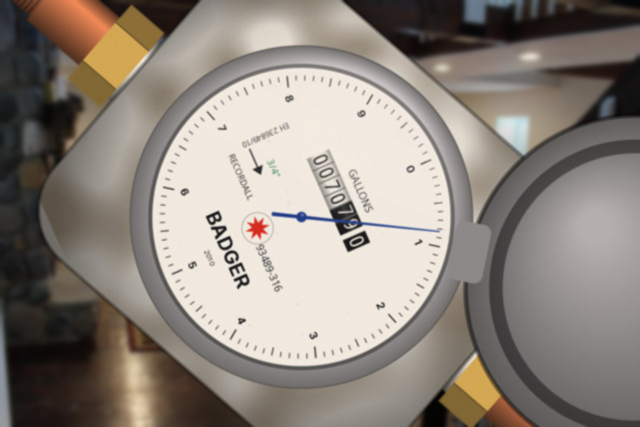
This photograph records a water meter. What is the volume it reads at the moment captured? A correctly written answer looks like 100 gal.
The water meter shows 70790.8 gal
